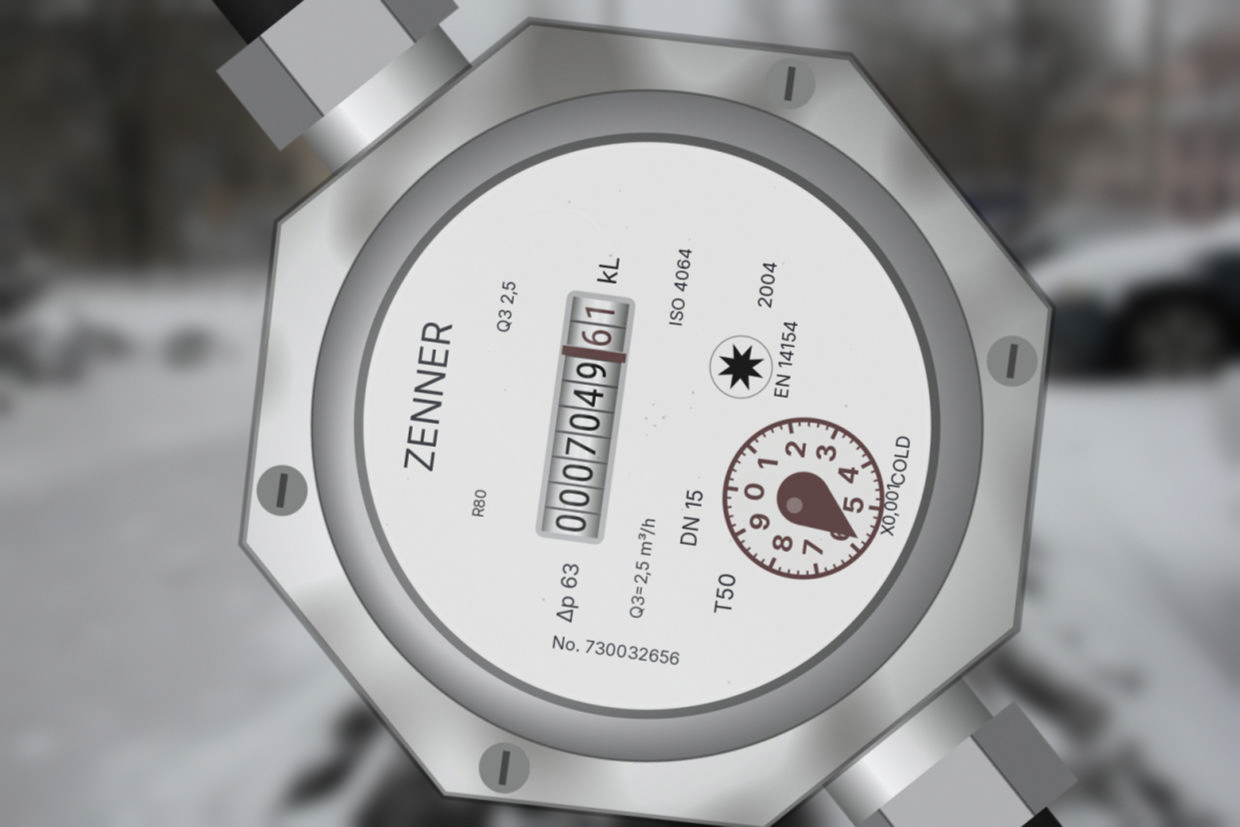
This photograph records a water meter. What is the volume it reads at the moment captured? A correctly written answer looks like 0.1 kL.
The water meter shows 7049.615 kL
